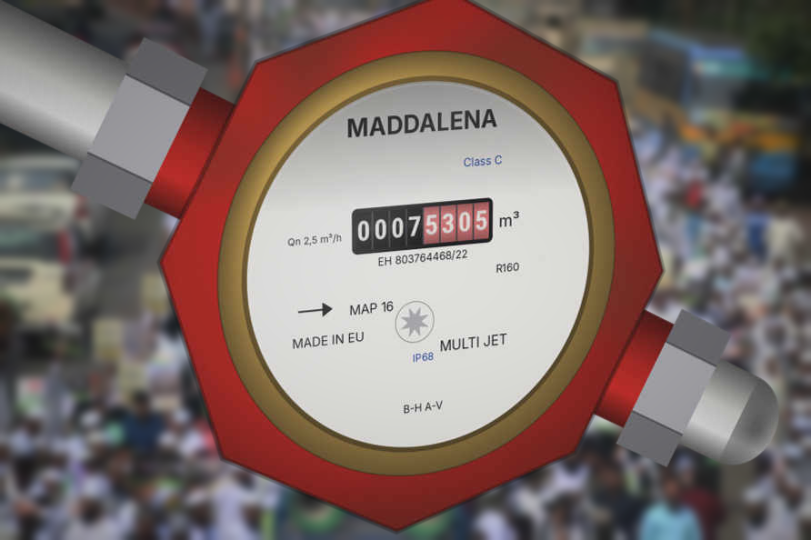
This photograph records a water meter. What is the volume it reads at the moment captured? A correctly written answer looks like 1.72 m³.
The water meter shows 7.5305 m³
